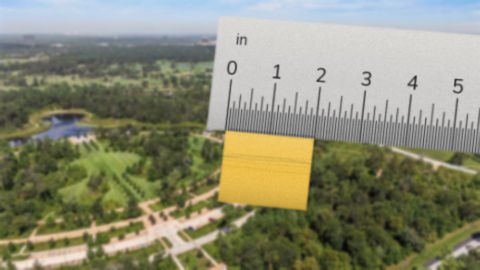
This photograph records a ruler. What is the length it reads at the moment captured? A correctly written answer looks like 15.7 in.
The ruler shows 2 in
